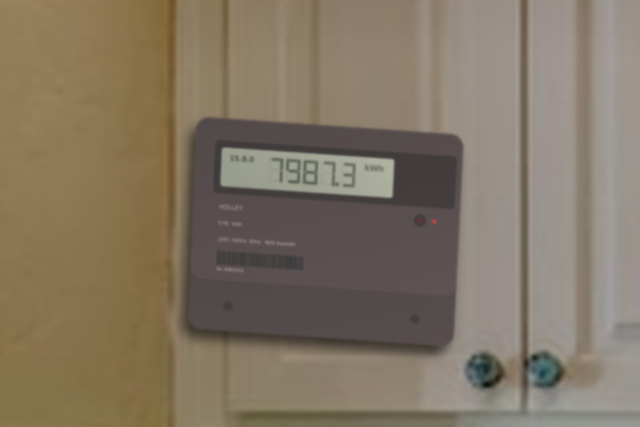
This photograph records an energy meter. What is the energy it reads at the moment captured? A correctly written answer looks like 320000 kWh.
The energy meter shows 7987.3 kWh
